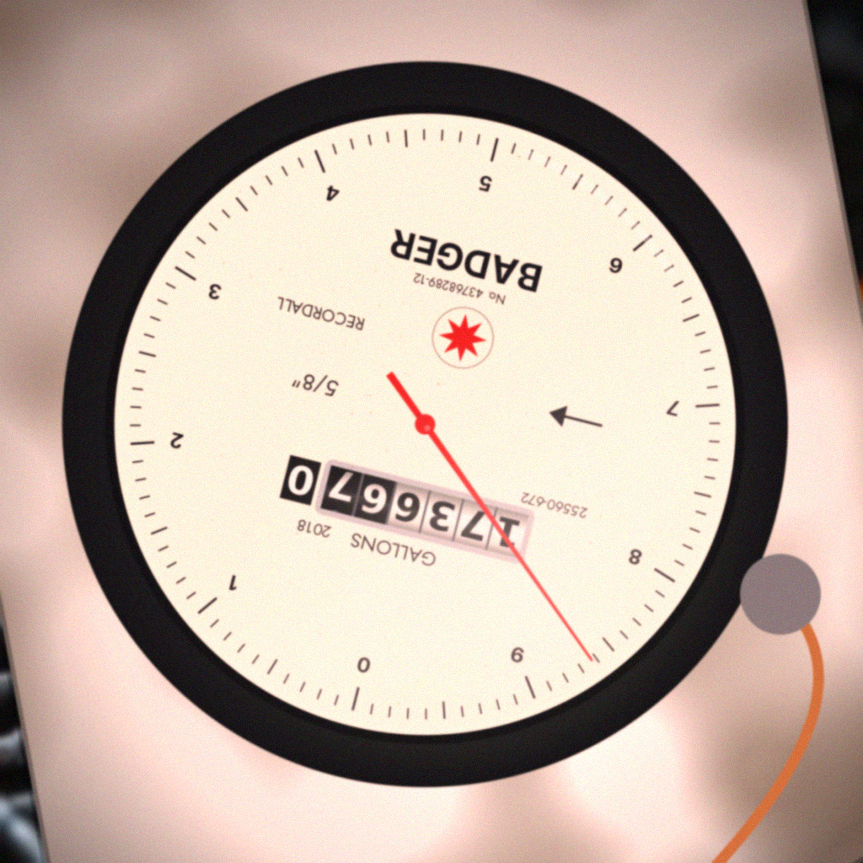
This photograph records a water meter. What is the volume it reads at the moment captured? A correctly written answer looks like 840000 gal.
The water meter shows 1736668.6 gal
